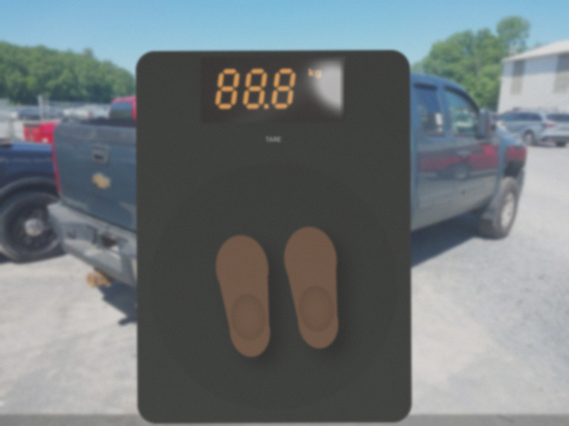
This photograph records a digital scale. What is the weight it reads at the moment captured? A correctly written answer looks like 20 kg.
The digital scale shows 88.8 kg
